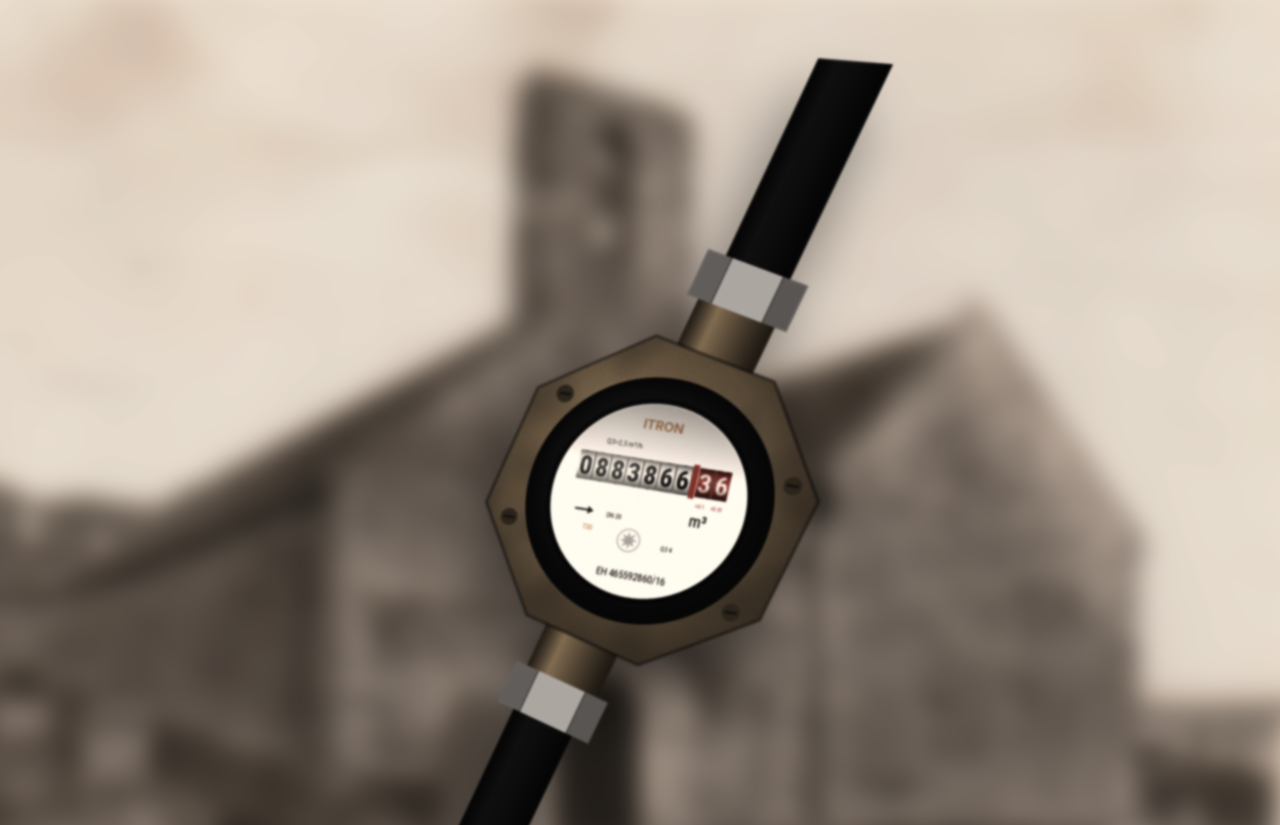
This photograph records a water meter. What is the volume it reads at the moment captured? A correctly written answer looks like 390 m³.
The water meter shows 883866.36 m³
